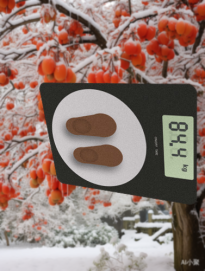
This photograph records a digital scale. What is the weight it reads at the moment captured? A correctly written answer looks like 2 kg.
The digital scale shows 84.4 kg
